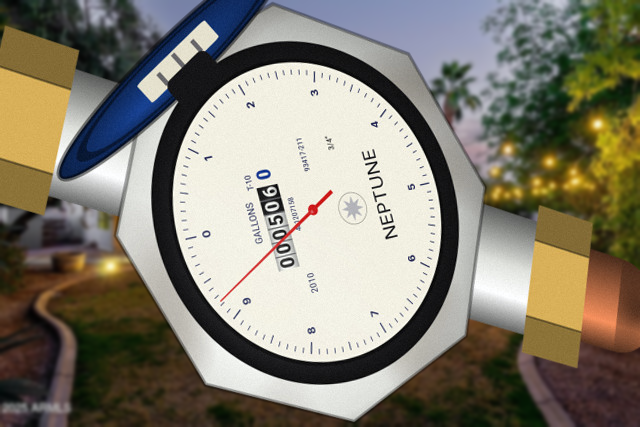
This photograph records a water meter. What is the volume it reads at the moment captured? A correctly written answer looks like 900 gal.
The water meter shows 5059.2 gal
